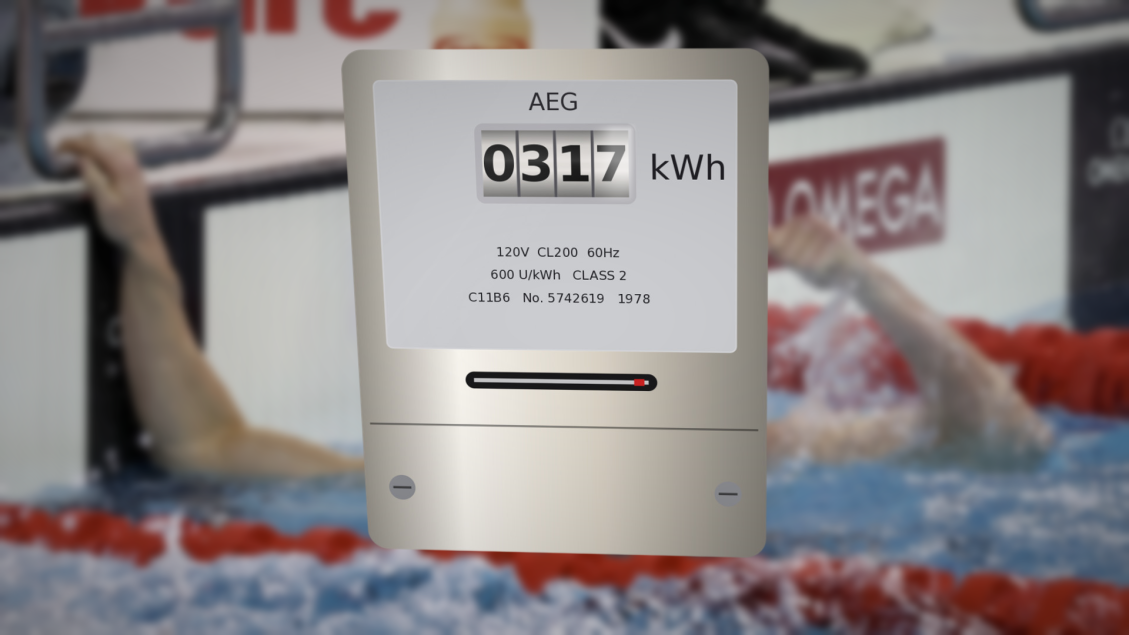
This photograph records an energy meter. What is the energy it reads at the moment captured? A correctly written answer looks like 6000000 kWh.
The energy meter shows 317 kWh
